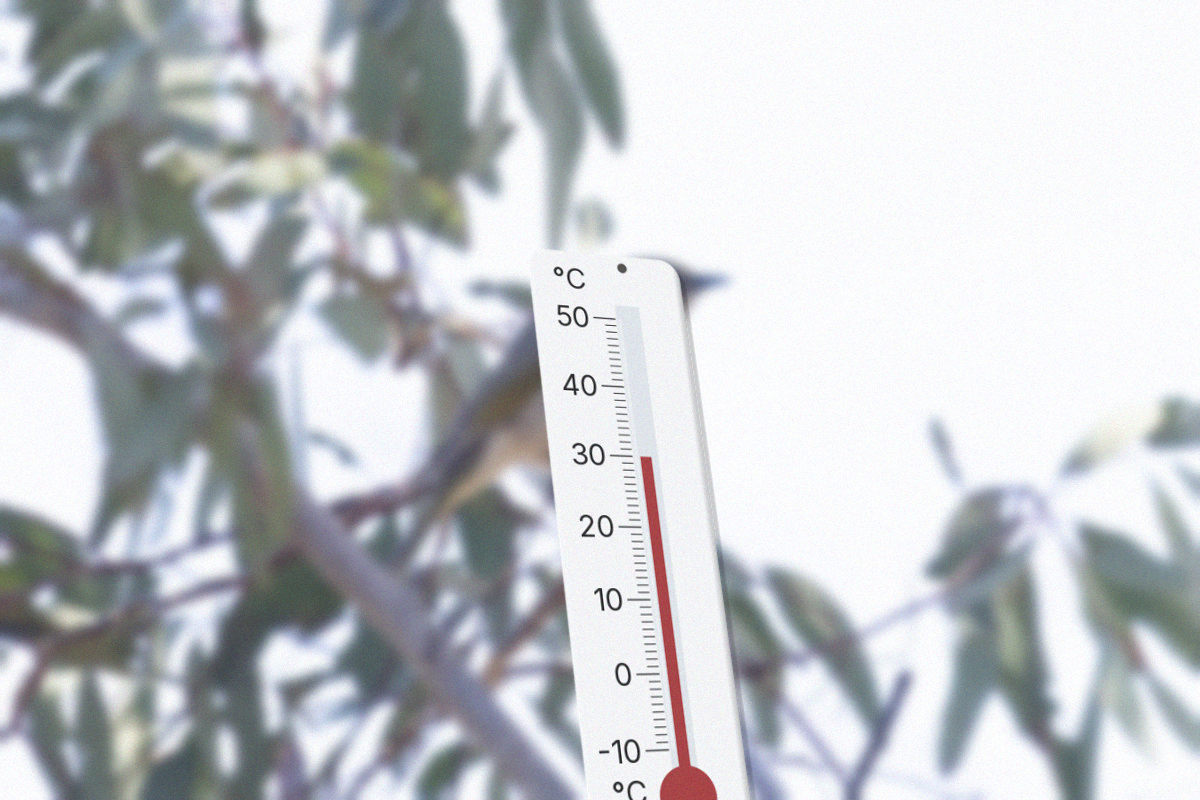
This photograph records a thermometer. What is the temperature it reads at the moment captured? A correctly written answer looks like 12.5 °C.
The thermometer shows 30 °C
